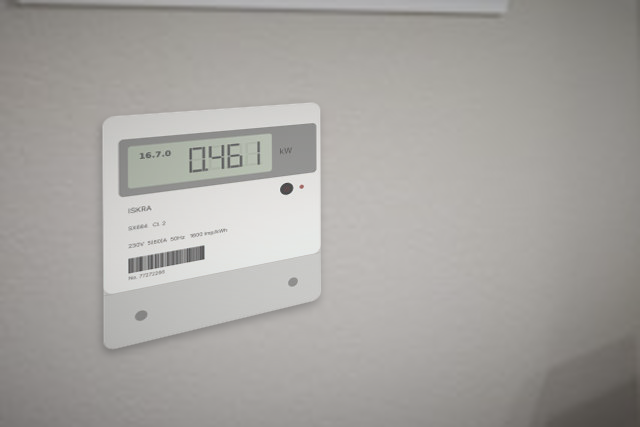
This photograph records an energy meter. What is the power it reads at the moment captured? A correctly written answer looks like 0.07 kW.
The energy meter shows 0.461 kW
